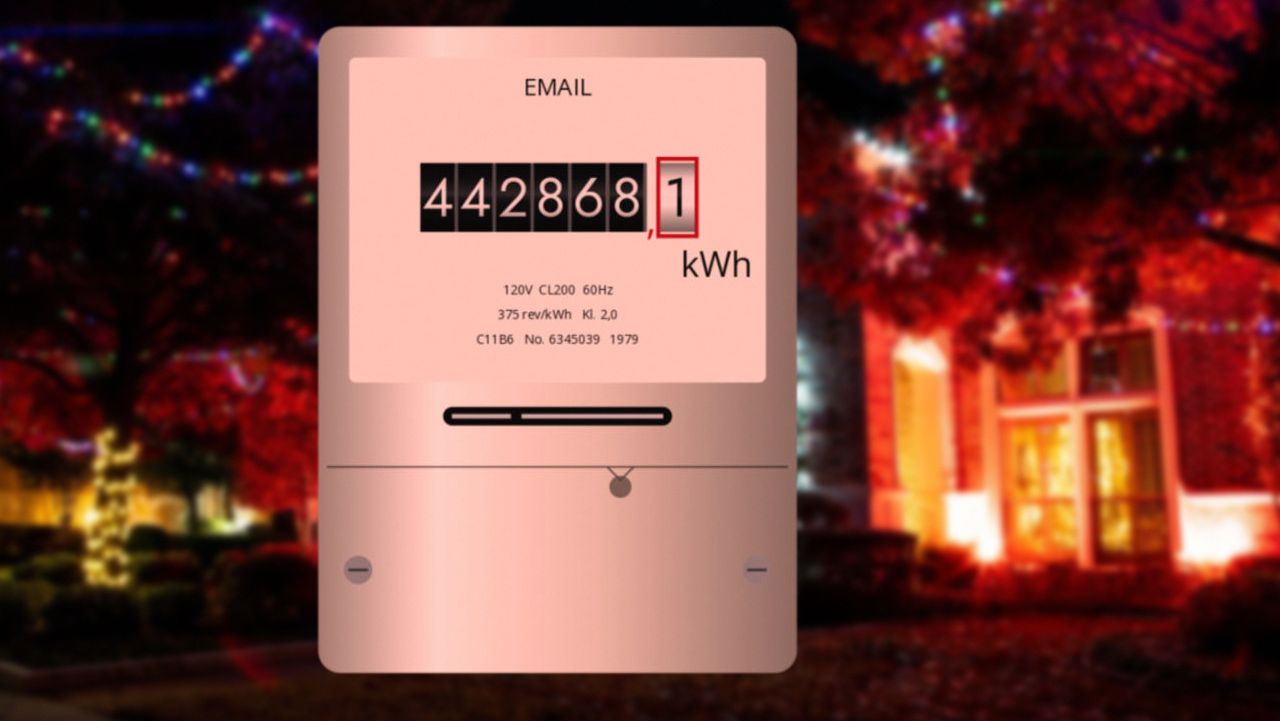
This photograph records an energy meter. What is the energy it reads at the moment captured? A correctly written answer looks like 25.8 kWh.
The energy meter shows 442868.1 kWh
